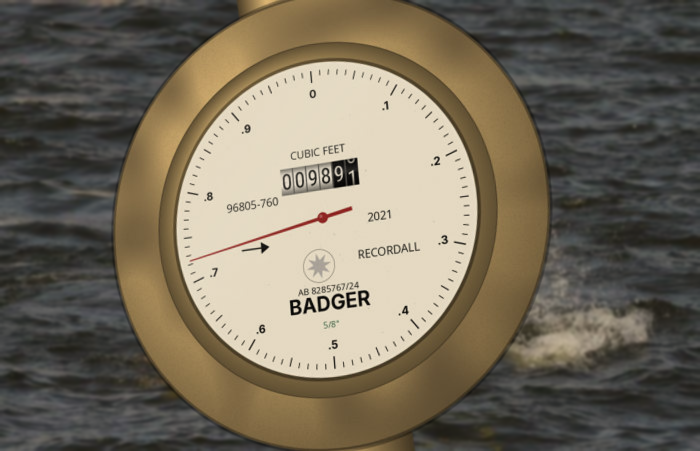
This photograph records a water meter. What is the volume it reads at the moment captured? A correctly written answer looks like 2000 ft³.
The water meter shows 9890.72 ft³
